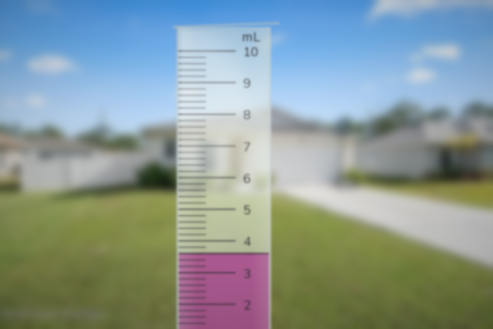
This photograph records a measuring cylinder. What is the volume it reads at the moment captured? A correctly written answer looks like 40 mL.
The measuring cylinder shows 3.6 mL
